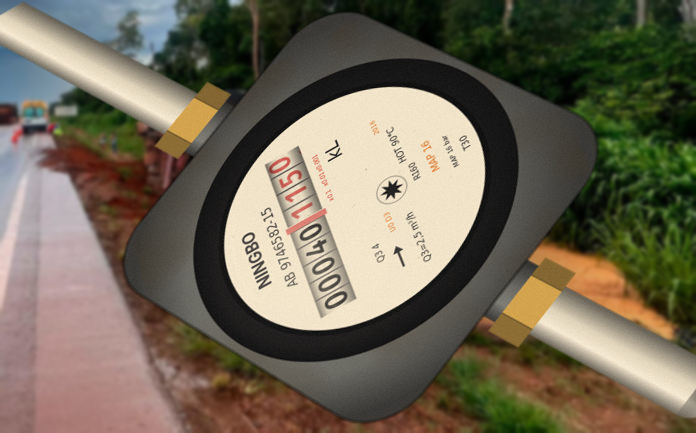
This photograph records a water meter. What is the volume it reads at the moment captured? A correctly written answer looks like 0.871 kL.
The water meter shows 40.1150 kL
